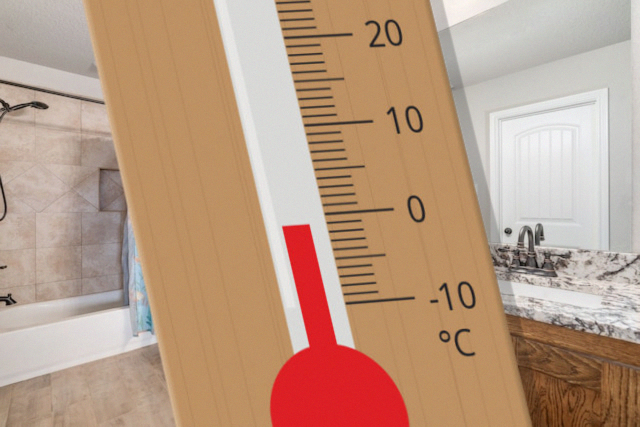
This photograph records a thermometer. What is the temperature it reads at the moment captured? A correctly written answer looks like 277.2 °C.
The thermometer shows -1 °C
